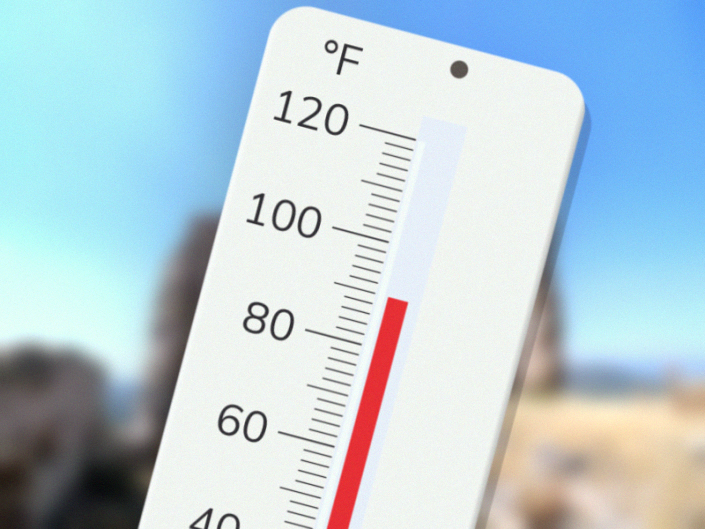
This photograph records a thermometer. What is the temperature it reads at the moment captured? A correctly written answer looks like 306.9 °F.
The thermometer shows 90 °F
